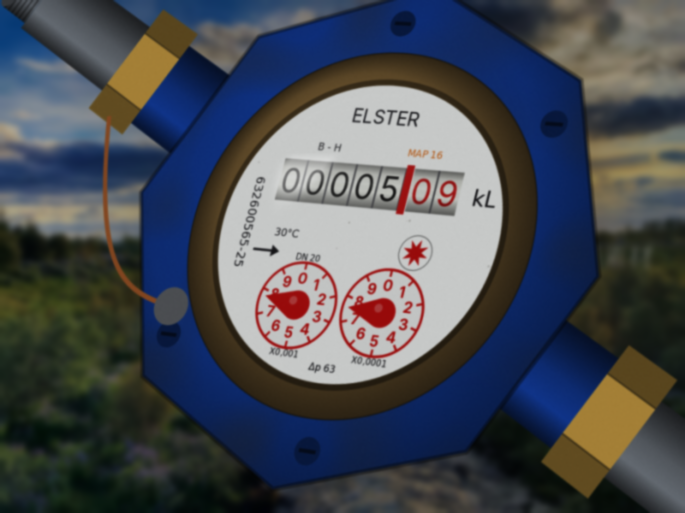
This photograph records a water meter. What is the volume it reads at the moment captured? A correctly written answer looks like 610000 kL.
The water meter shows 5.0977 kL
